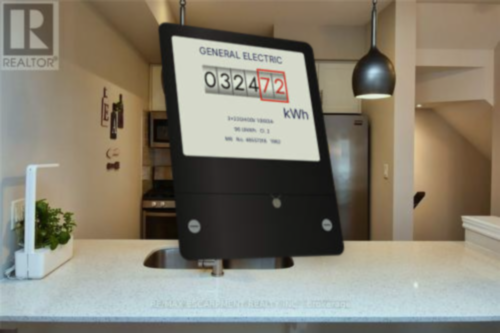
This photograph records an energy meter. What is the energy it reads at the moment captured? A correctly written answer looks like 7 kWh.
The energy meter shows 324.72 kWh
